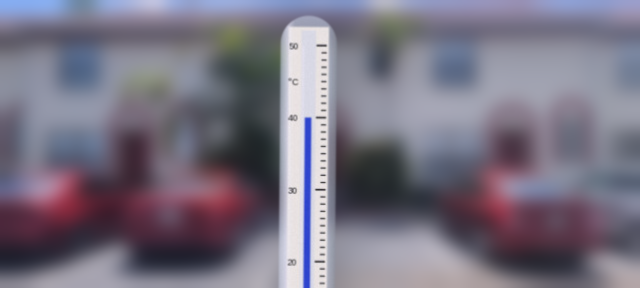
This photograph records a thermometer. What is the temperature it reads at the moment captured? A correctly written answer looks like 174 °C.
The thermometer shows 40 °C
